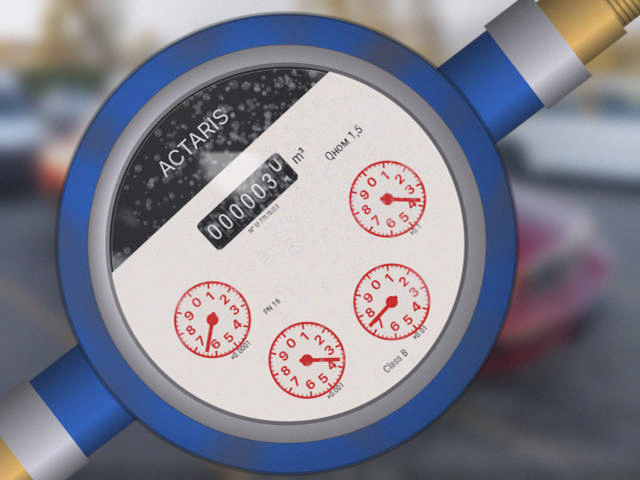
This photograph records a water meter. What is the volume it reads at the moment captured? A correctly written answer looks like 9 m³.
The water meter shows 30.3736 m³
